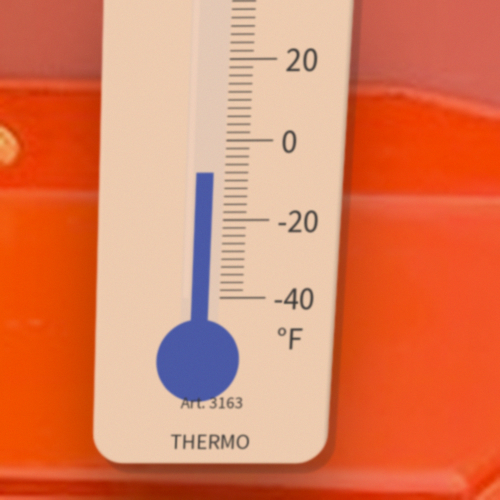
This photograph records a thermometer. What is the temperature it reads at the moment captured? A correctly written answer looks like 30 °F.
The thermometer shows -8 °F
